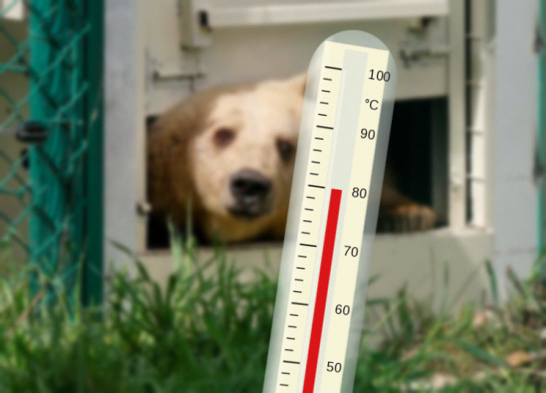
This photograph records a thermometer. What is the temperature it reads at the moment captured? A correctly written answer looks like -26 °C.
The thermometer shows 80 °C
